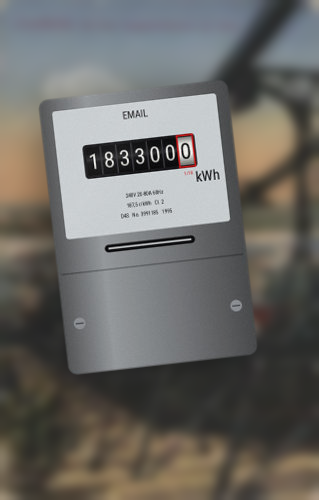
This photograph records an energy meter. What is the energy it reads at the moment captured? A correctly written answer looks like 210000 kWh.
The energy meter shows 183300.0 kWh
